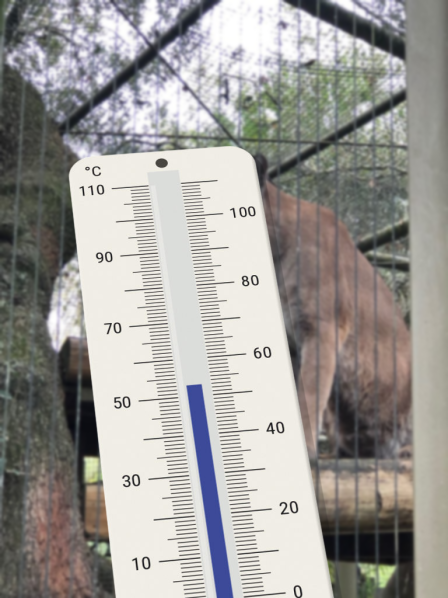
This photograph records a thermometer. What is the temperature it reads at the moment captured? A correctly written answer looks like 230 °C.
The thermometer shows 53 °C
